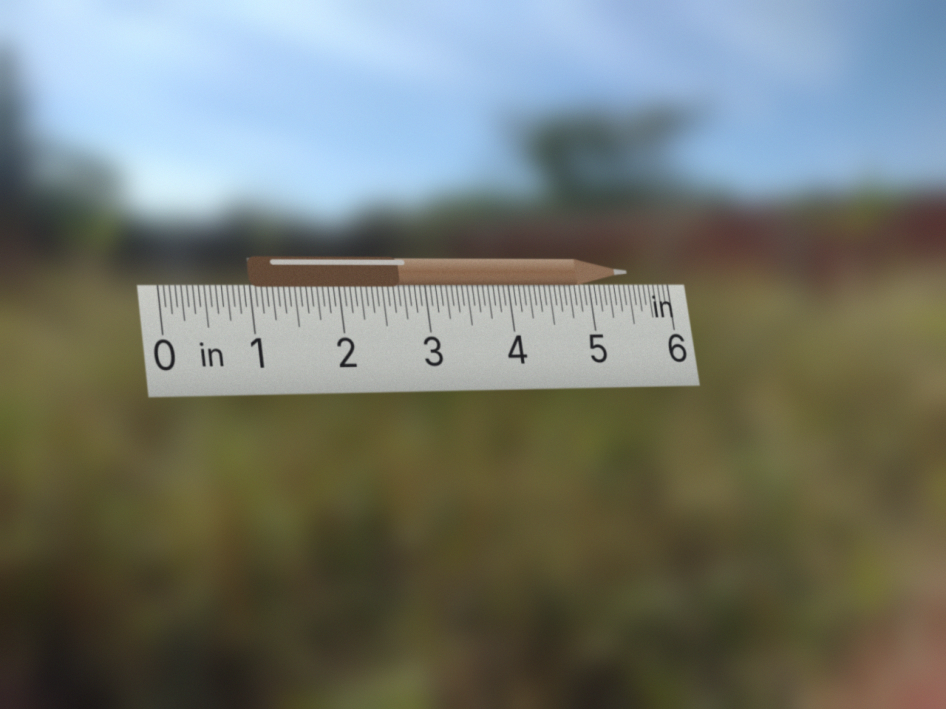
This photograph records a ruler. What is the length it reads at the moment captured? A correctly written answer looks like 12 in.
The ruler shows 4.5 in
